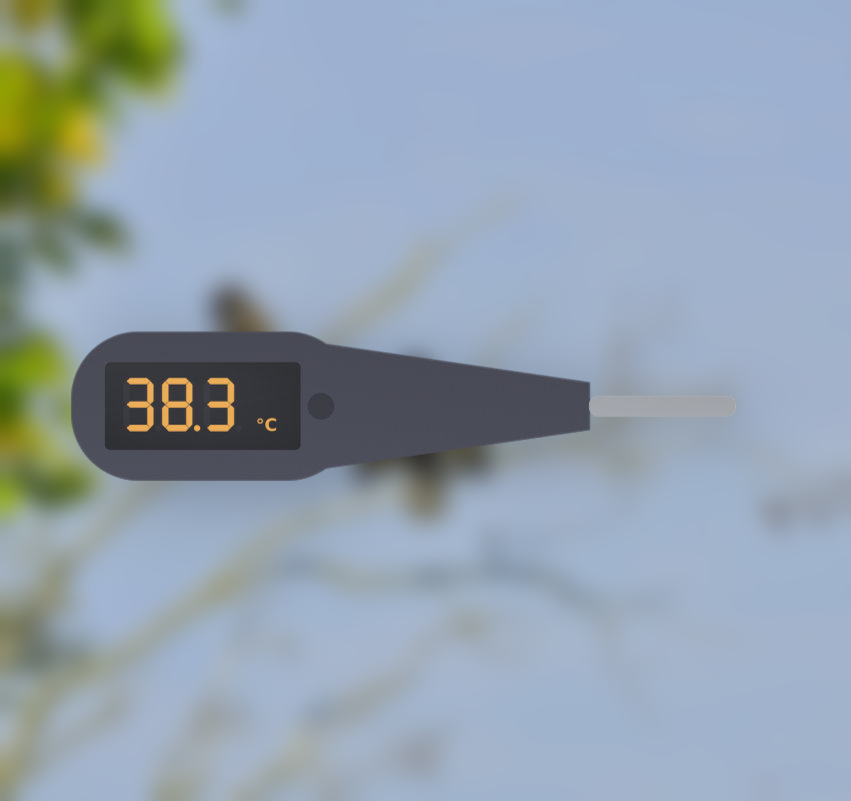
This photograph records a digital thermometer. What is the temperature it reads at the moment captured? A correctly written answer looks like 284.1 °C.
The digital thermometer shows 38.3 °C
